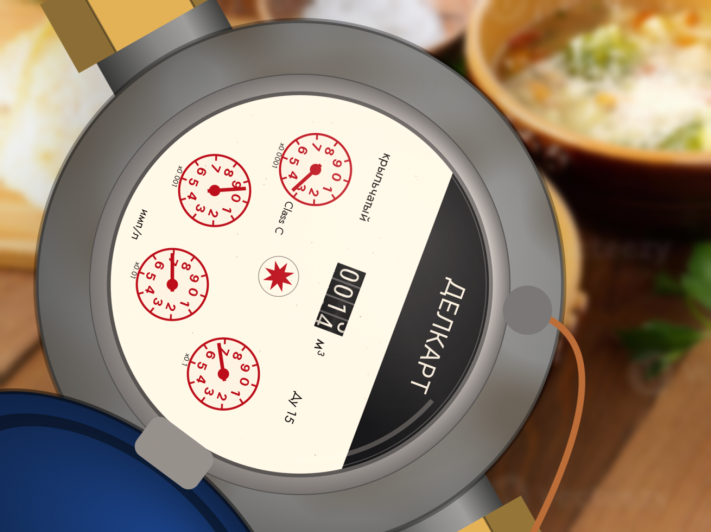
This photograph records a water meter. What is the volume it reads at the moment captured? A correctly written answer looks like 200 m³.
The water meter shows 13.6693 m³
